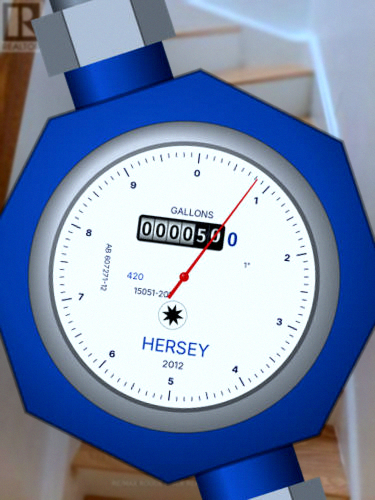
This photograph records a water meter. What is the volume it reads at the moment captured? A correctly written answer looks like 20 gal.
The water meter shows 500.8 gal
